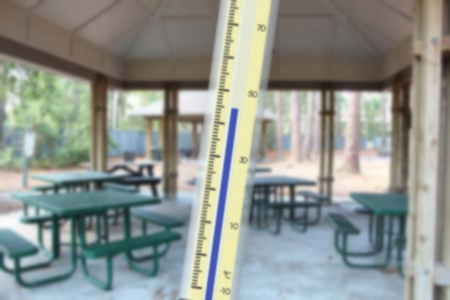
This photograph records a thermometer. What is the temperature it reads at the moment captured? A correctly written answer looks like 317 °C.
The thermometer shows 45 °C
